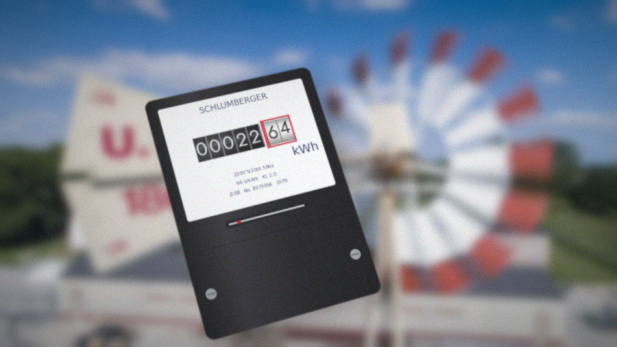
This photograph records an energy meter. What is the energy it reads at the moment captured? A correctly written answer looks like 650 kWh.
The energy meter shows 22.64 kWh
